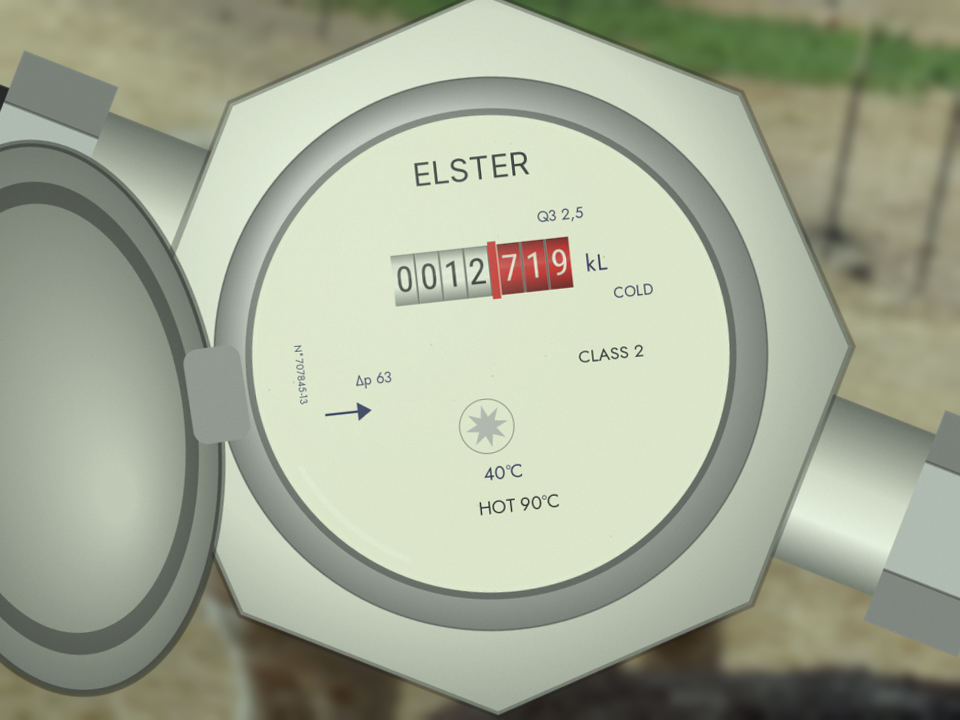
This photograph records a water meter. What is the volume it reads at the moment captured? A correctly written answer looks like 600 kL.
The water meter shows 12.719 kL
